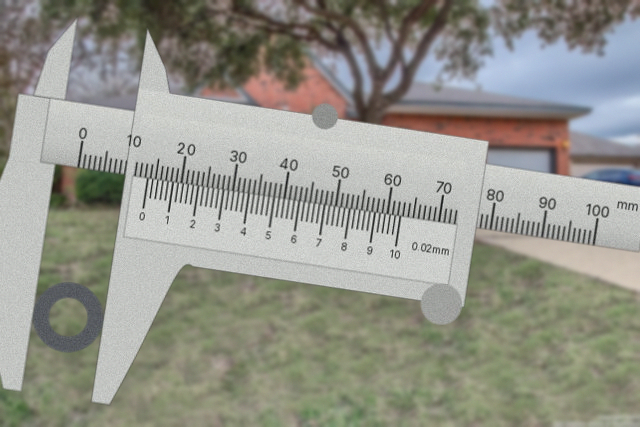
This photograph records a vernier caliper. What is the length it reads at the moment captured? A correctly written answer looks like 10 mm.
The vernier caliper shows 13.5 mm
